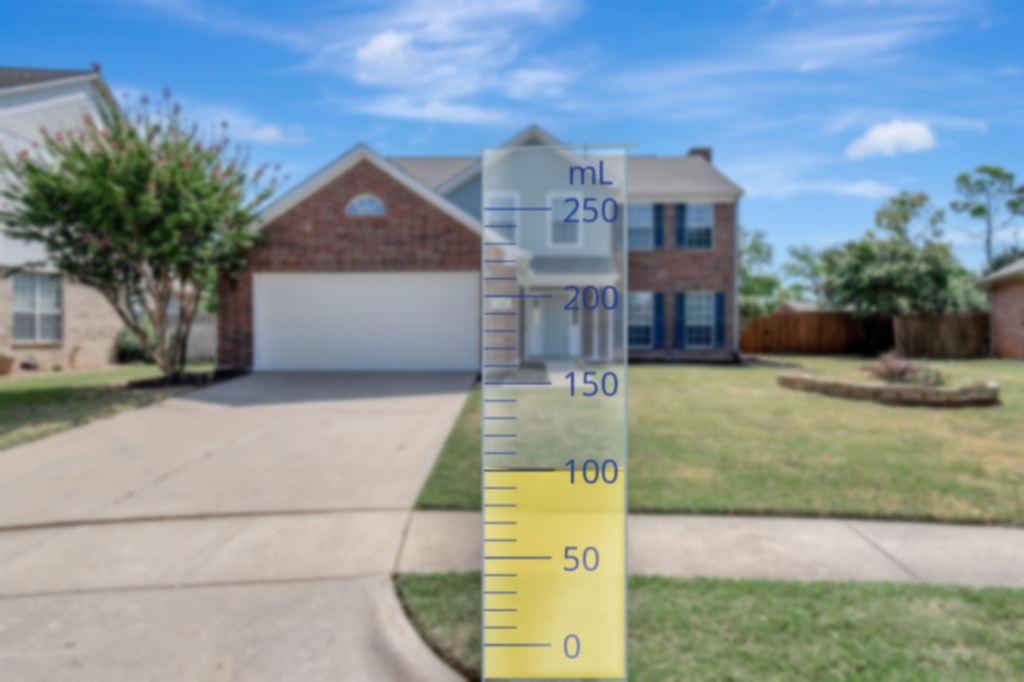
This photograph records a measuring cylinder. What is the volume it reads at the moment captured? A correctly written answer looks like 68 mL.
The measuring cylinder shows 100 mL
